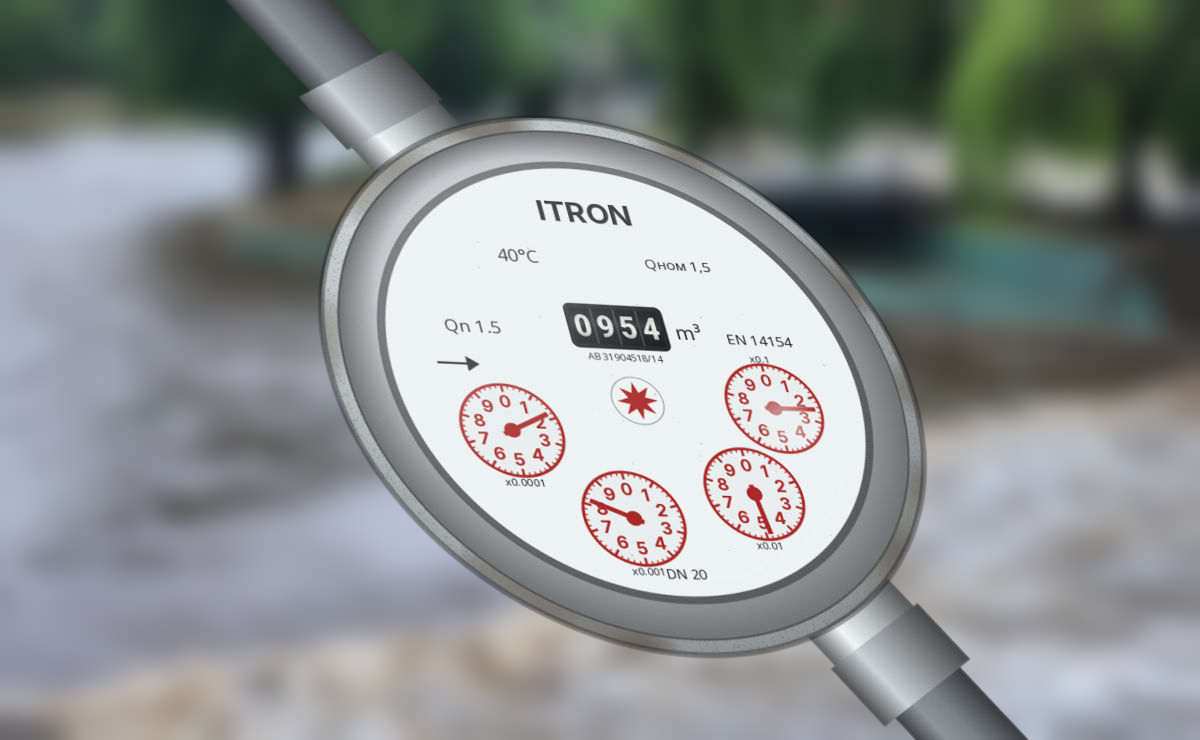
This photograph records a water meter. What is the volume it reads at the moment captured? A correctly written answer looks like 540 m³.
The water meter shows 954.2481 m³
